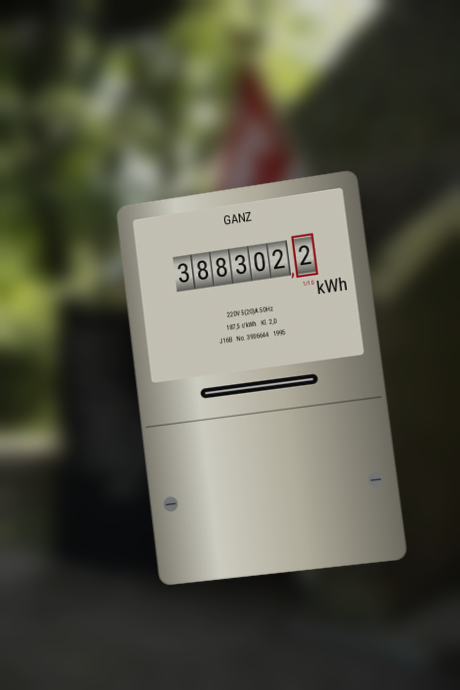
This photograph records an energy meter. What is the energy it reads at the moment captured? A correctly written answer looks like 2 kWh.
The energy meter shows 388302.2 kWh
